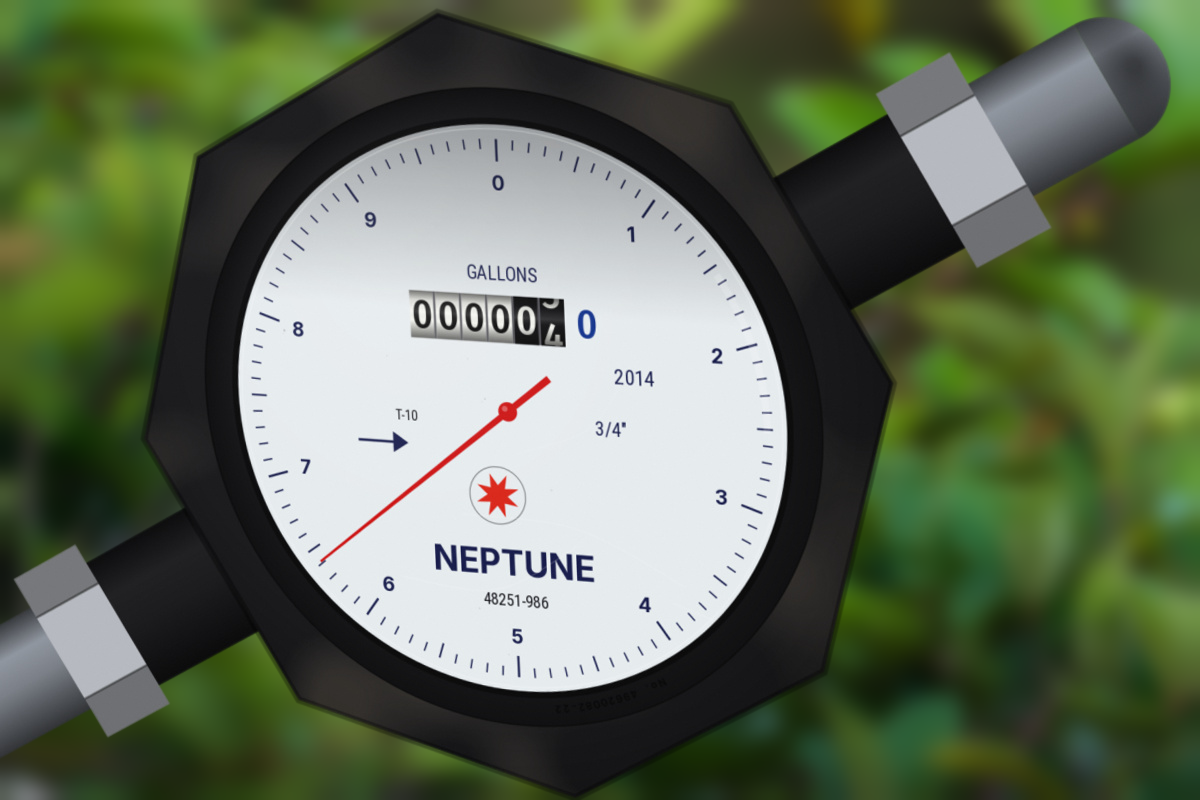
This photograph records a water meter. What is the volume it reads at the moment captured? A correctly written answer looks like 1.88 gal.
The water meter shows 36.4 gal
